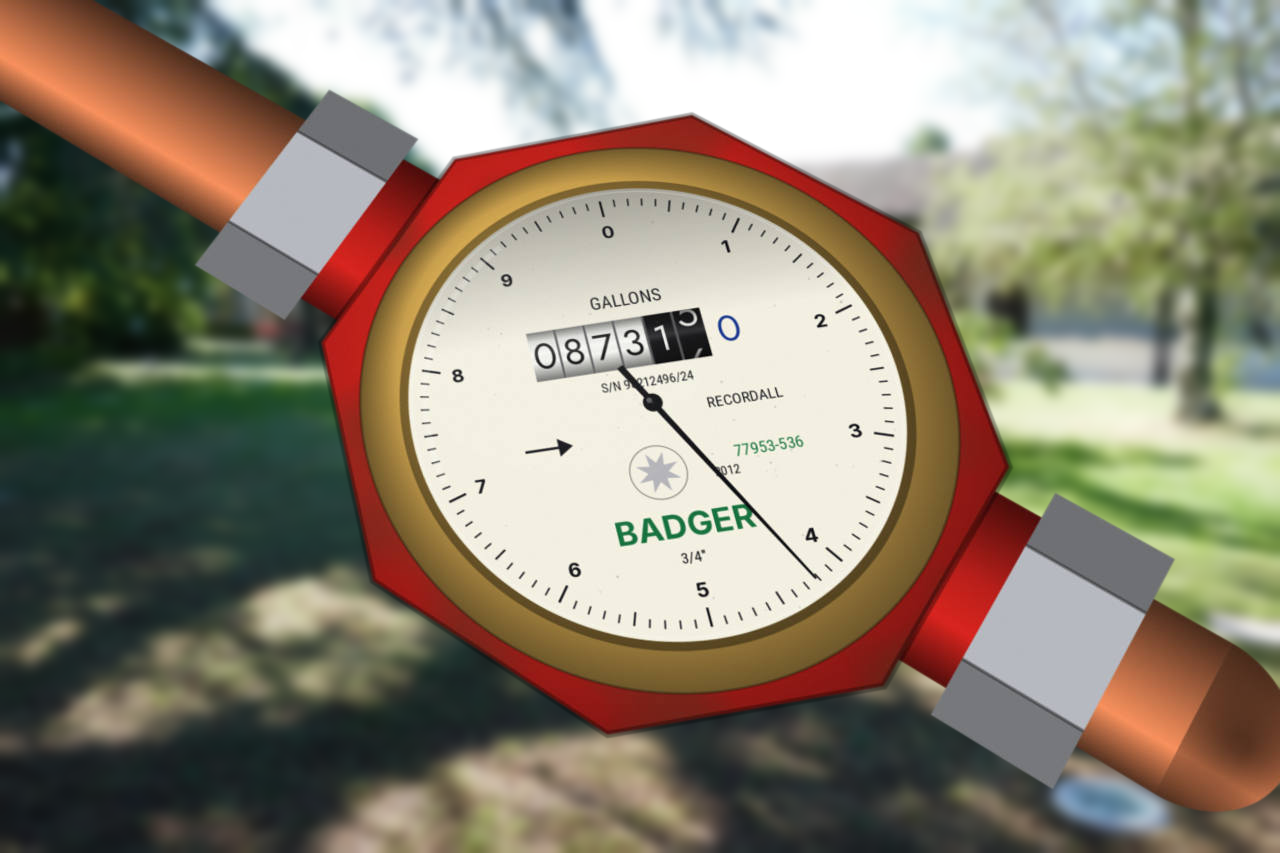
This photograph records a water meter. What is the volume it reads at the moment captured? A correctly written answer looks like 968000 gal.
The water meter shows 873154.2 gal
